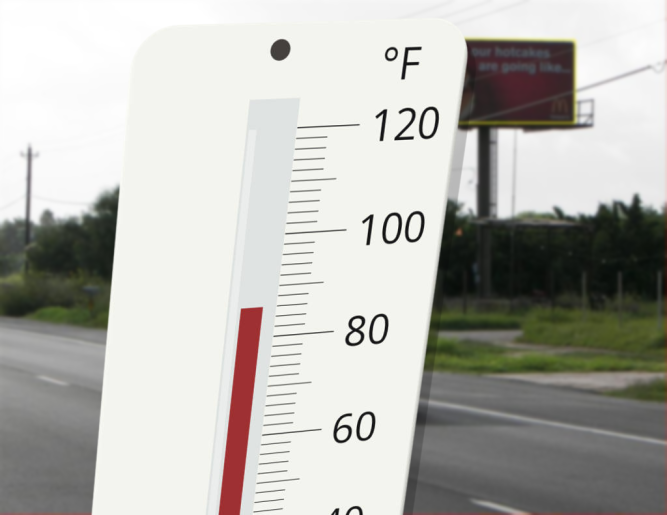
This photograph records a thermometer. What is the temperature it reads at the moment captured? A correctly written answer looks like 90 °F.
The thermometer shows 86 °F
